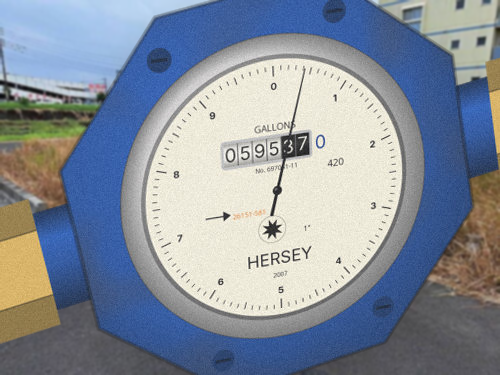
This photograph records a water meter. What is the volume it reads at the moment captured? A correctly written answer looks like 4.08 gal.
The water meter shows 595370.4 gal
